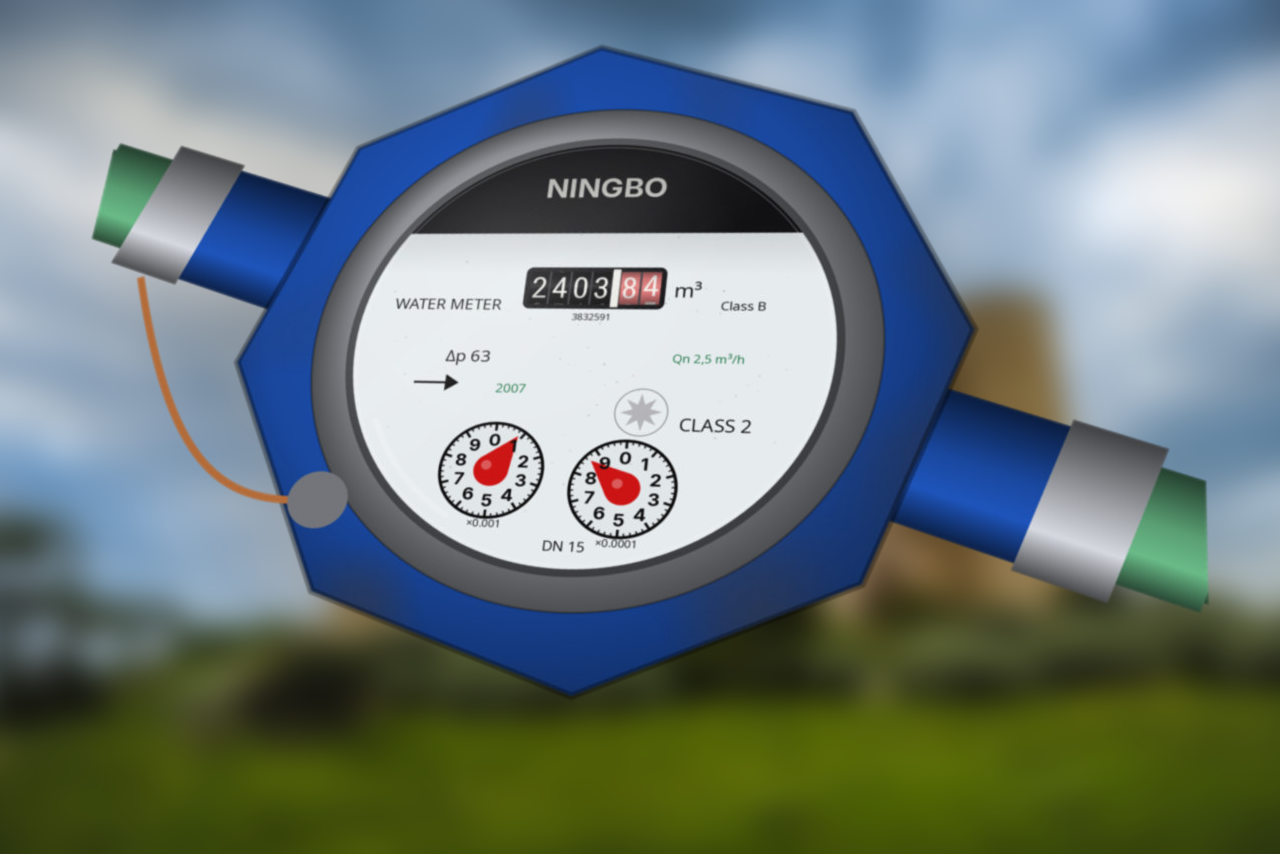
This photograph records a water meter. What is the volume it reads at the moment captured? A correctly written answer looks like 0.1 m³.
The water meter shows 2403.8408 m³
